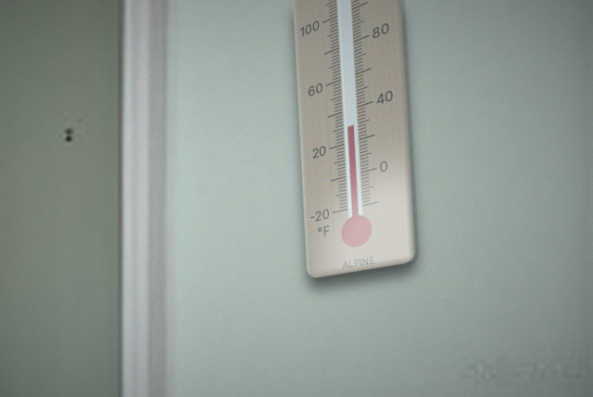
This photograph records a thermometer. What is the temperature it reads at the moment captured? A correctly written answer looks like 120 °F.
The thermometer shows 30 °F
